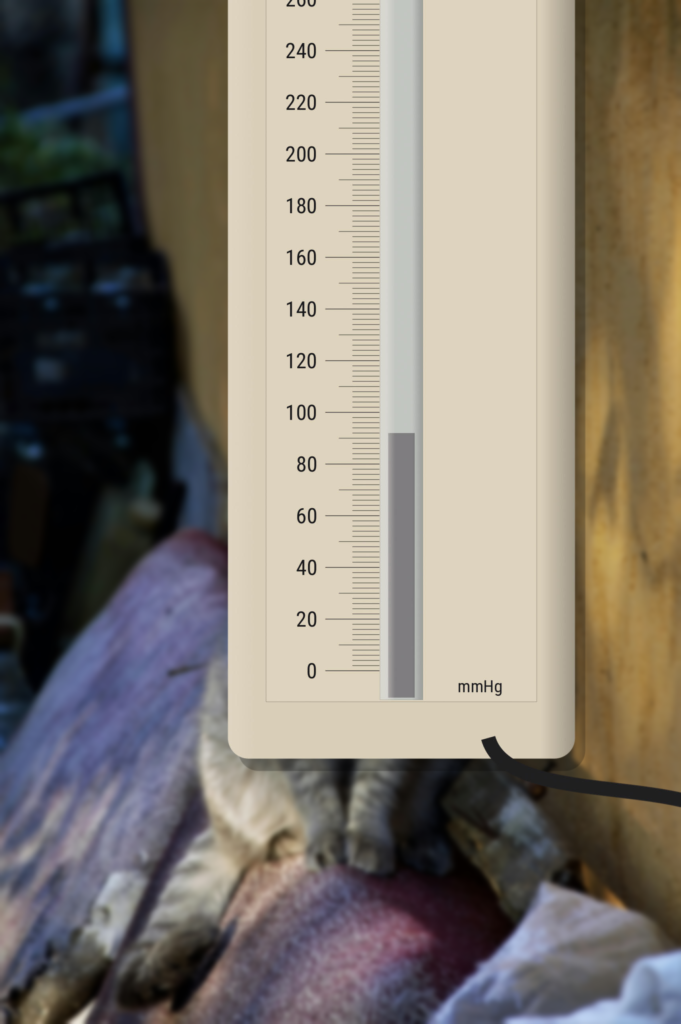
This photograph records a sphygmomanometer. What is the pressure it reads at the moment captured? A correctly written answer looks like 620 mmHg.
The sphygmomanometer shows 92 mmHg
